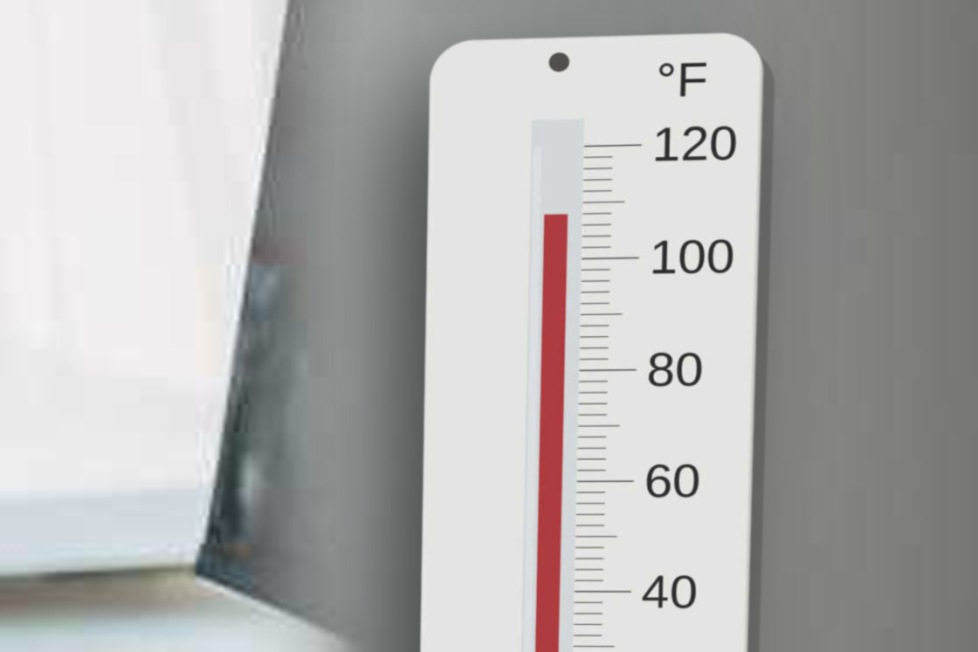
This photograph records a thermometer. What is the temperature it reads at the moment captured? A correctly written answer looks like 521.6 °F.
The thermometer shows 108 °F
